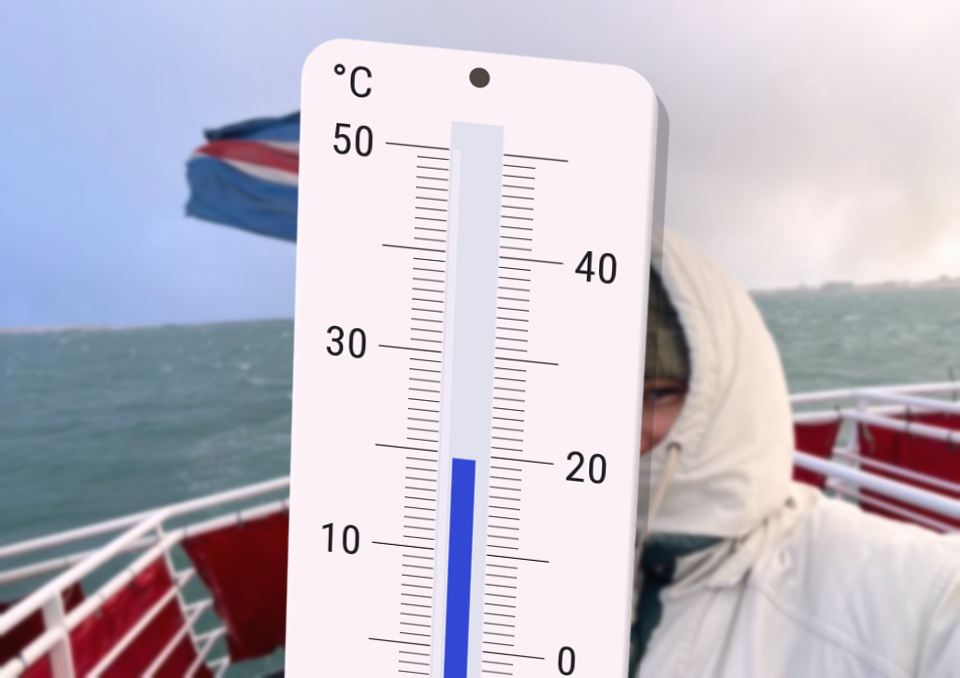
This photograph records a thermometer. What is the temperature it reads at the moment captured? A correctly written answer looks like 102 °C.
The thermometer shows 19.5 °C
